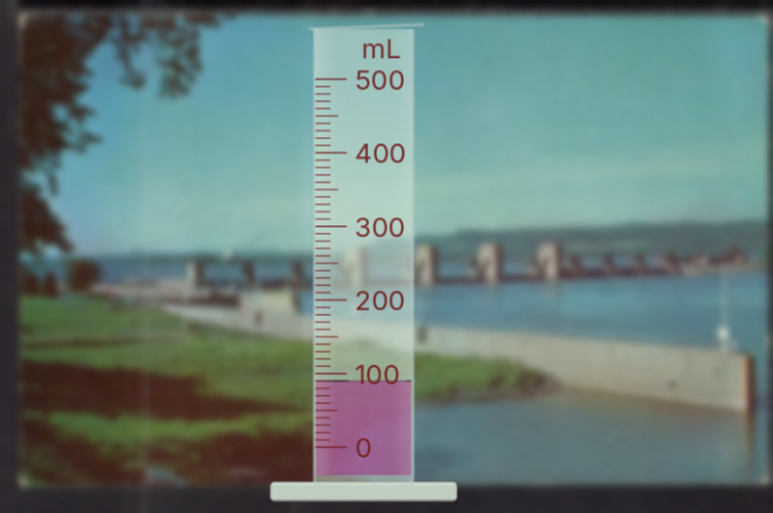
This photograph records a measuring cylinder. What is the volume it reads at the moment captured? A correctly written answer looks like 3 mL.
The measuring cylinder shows 90 mL
